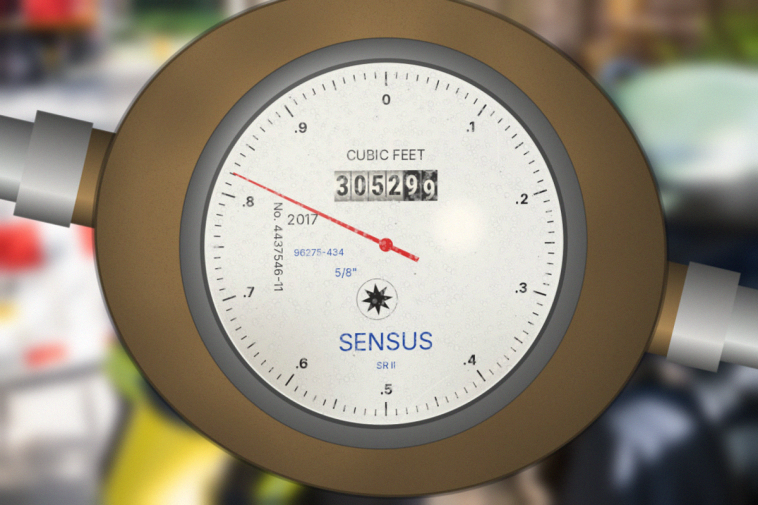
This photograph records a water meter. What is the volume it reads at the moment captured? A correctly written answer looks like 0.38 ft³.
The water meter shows 305298.82 ft³
